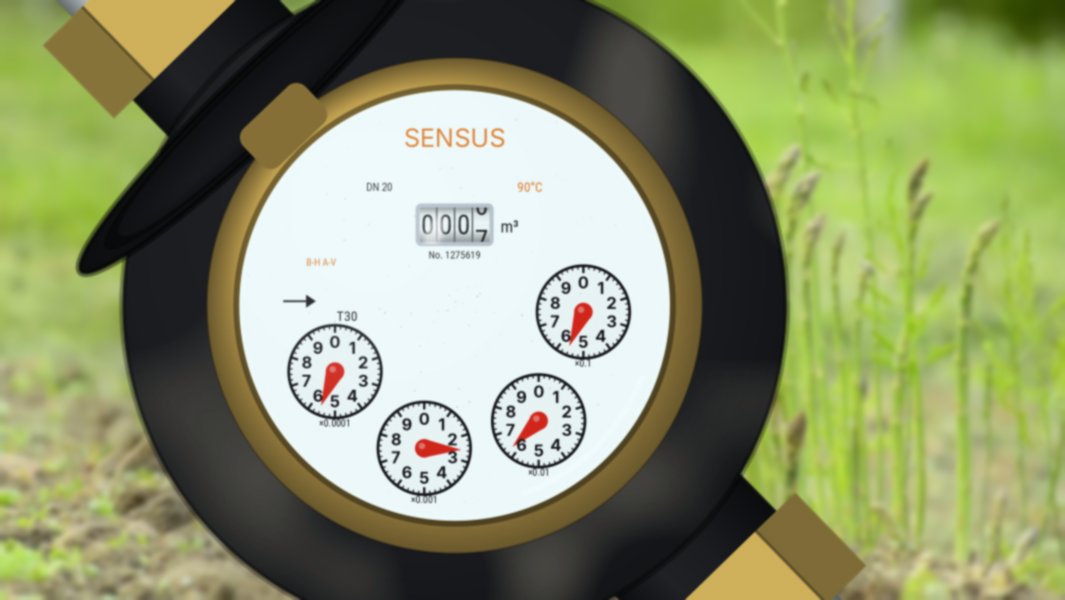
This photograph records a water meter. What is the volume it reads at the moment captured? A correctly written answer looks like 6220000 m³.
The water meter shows 6.5625 m³
